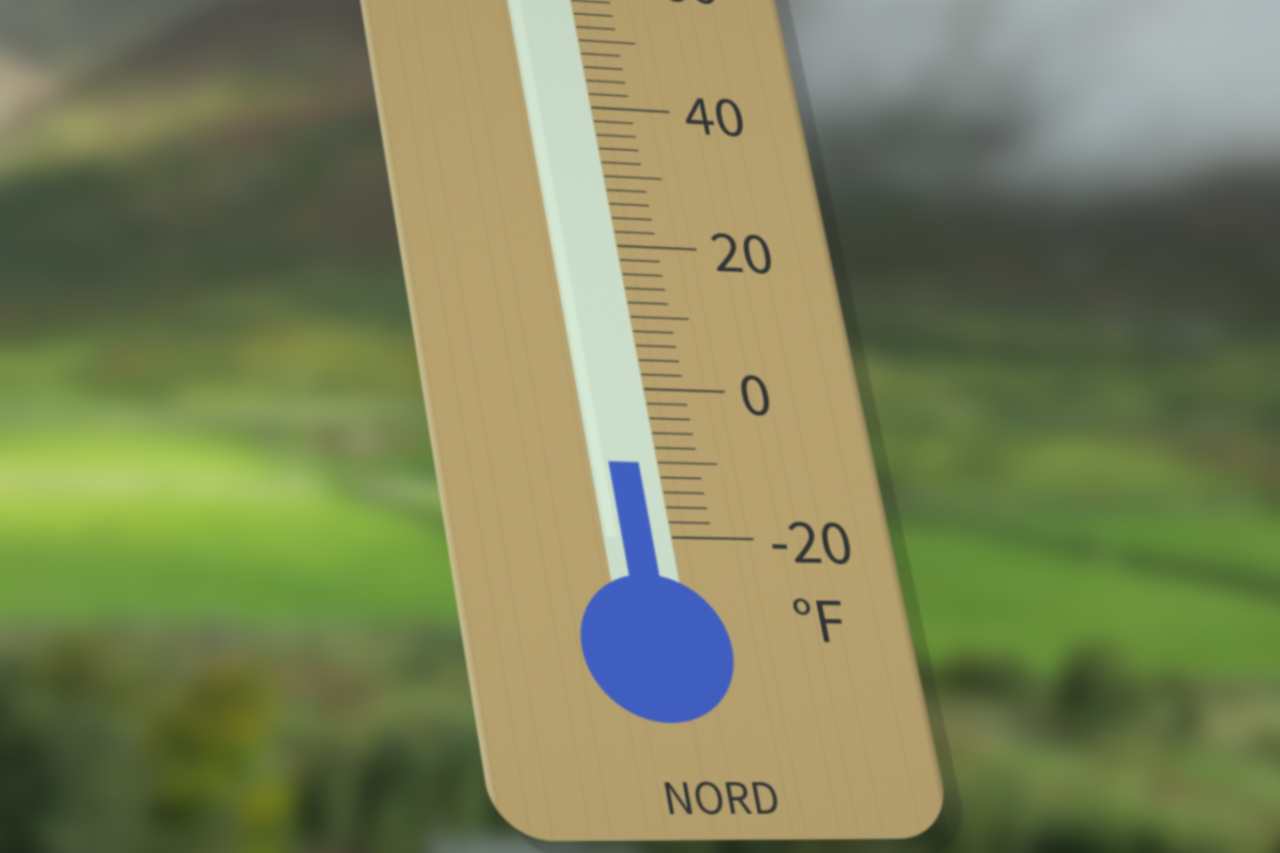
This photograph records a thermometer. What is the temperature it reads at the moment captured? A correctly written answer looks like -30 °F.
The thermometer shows -10 °F
